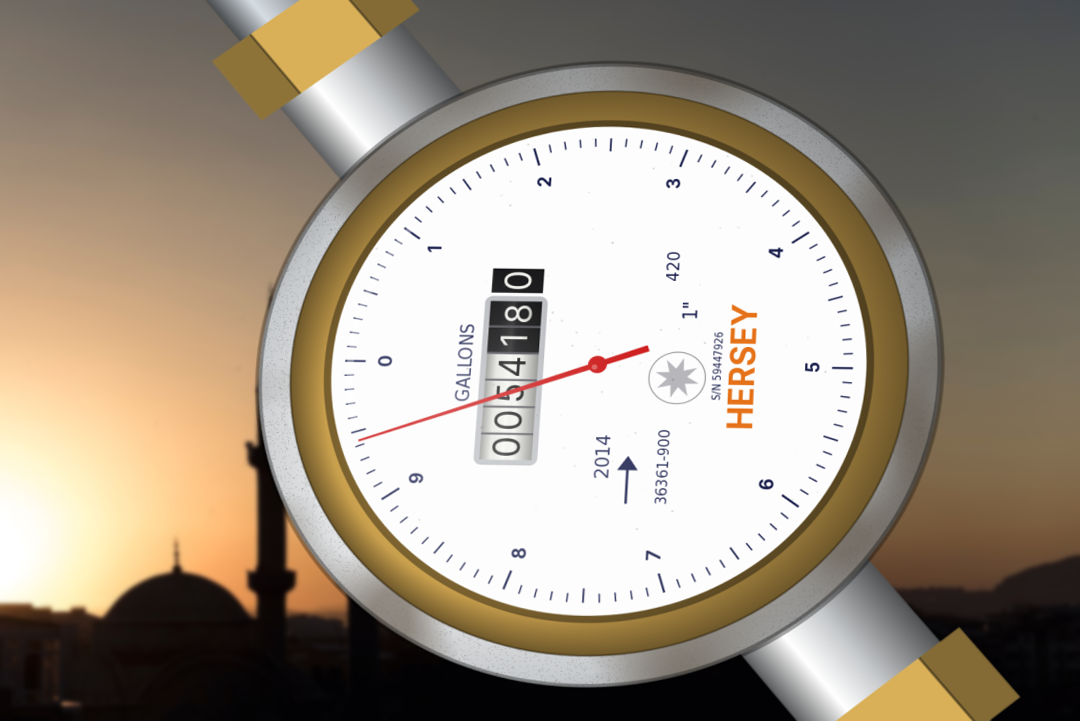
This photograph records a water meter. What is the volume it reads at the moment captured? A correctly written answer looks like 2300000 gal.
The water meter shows 54179.4 gal
